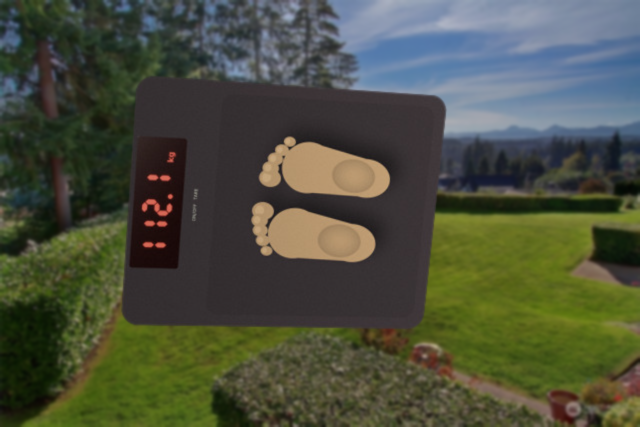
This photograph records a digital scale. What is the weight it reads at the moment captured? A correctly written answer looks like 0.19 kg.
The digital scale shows 112.1 kg
